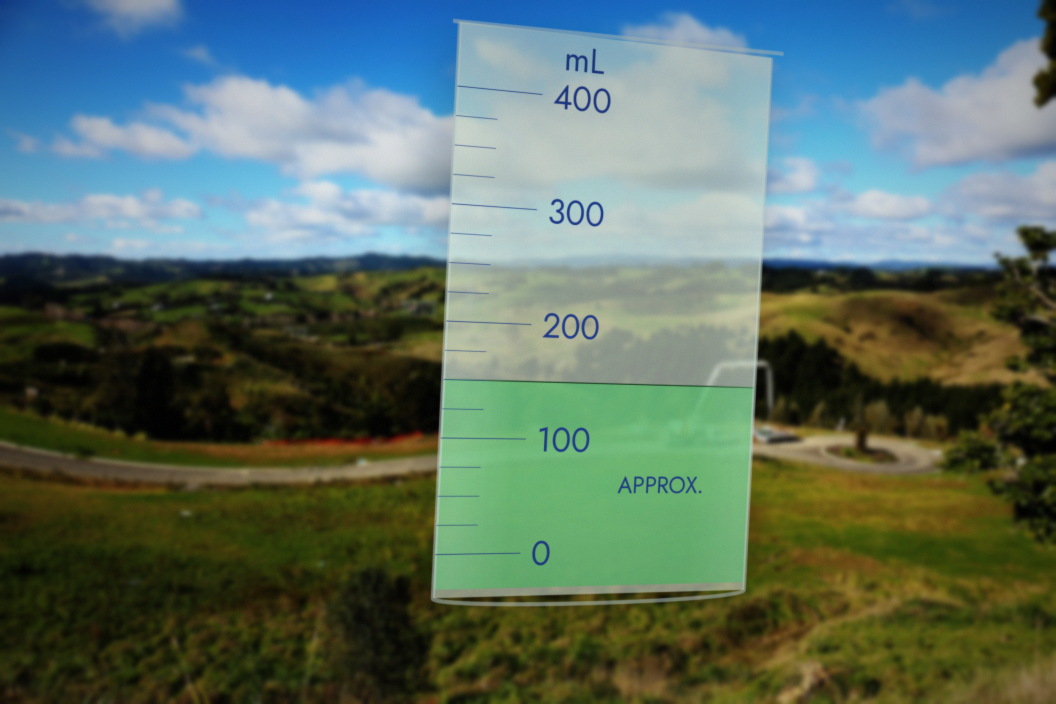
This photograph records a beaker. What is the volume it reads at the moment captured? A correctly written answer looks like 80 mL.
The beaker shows 150 mL
